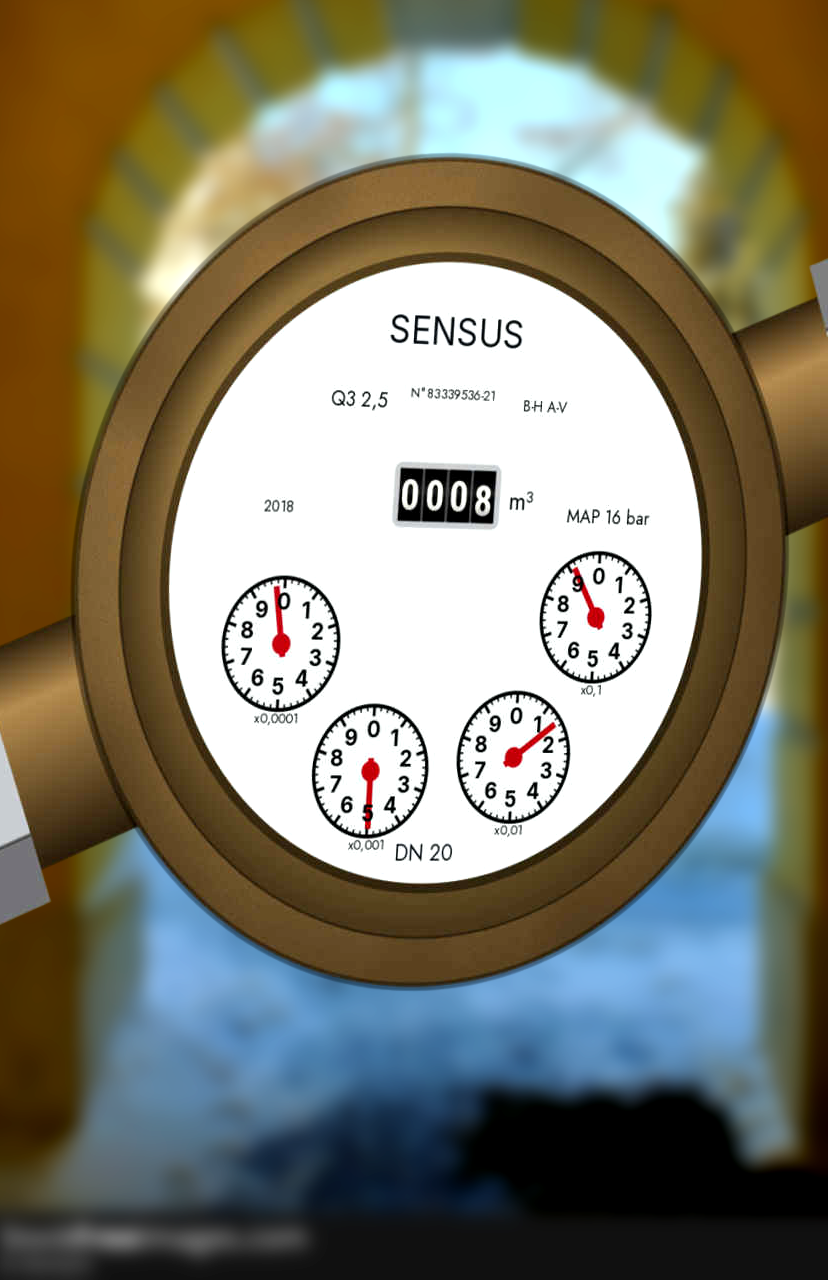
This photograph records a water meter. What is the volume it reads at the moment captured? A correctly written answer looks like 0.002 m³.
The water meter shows 7.9149 m³
